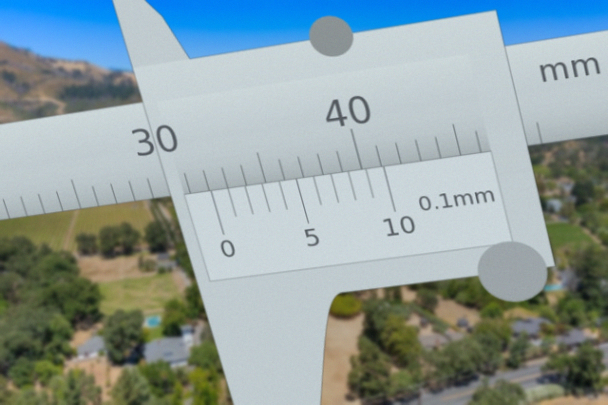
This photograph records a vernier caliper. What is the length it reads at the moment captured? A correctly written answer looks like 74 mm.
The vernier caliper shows 32.1 mm
